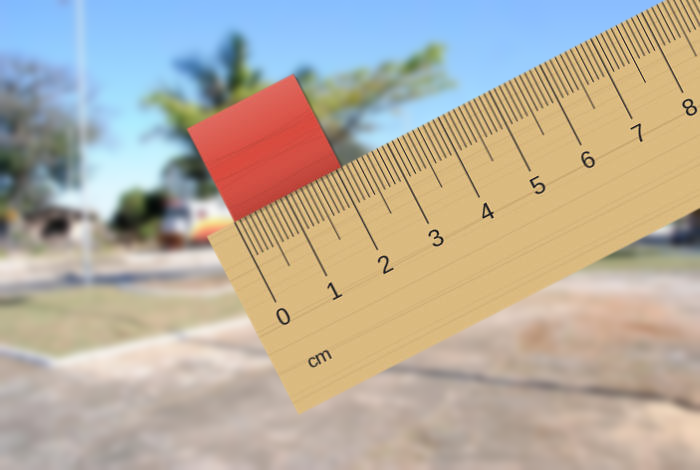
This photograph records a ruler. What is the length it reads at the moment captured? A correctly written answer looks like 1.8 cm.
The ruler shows 2.1 cm
